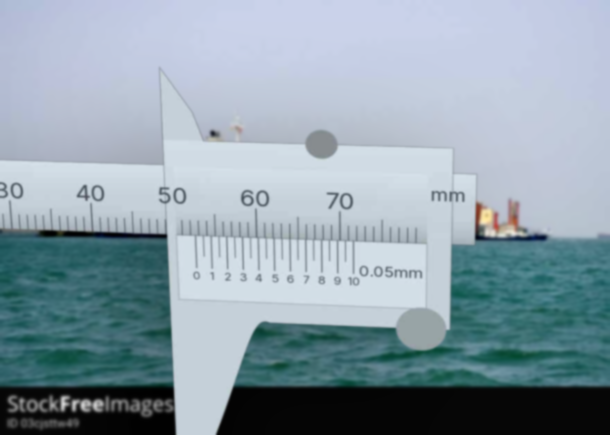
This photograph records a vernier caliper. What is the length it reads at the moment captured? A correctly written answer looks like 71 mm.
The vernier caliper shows 52.6 mm
